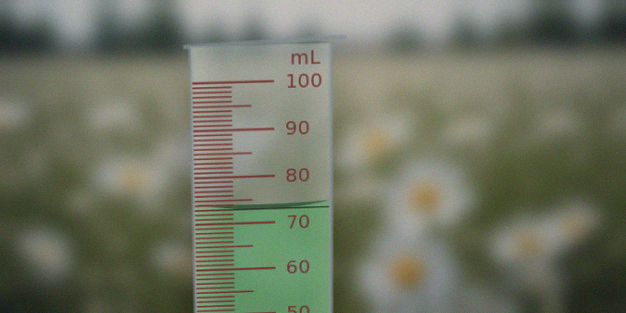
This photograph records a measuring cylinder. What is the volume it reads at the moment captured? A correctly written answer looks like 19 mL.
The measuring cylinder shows 73 mL
